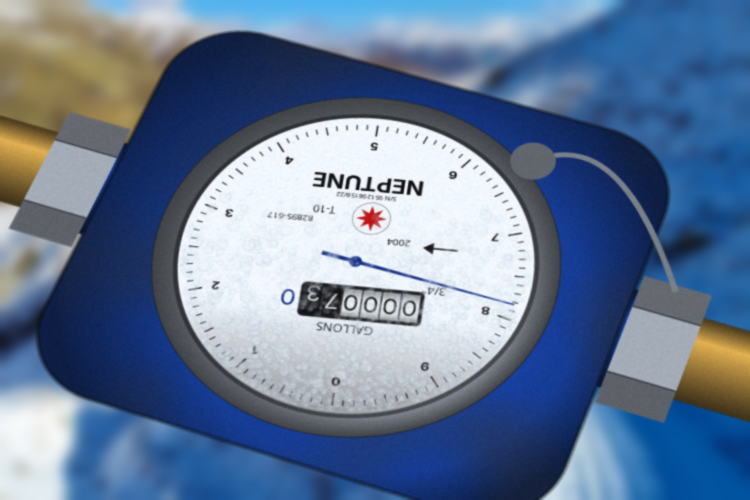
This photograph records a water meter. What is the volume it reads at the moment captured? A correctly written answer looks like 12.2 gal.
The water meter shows 727.8 gal
